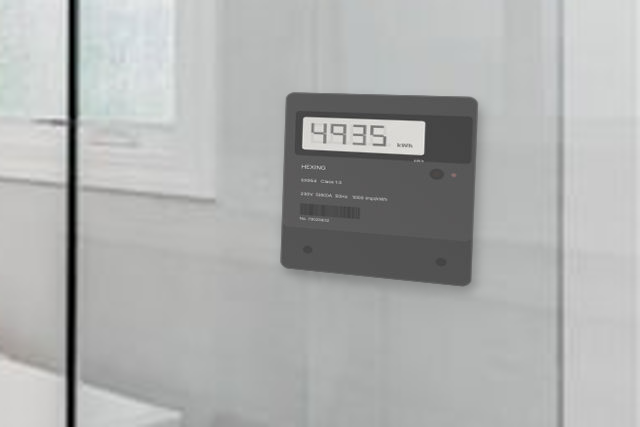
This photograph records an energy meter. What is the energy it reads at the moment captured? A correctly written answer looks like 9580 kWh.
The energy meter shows 4935 kWh
